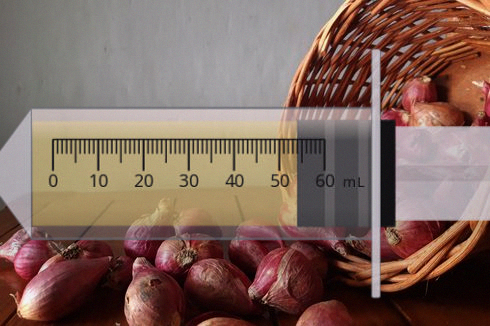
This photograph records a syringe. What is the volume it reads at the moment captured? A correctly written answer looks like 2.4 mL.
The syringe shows 54 mL
